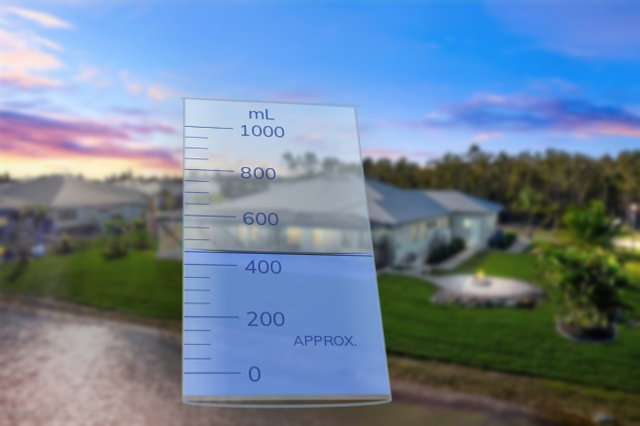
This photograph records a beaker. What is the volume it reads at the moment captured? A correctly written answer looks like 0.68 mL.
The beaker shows 450 mL
